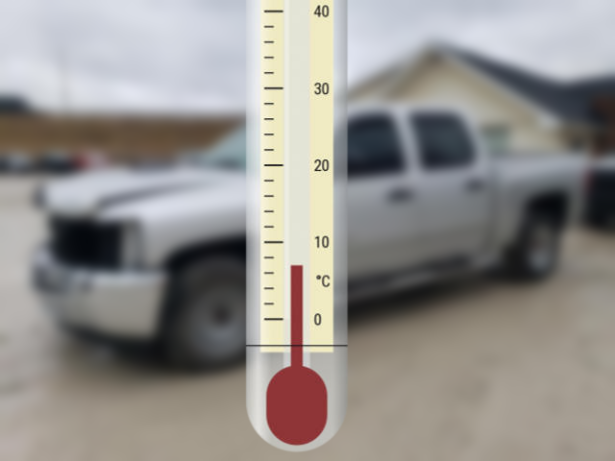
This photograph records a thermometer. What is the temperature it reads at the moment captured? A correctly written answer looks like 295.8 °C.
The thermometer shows 7 °C
